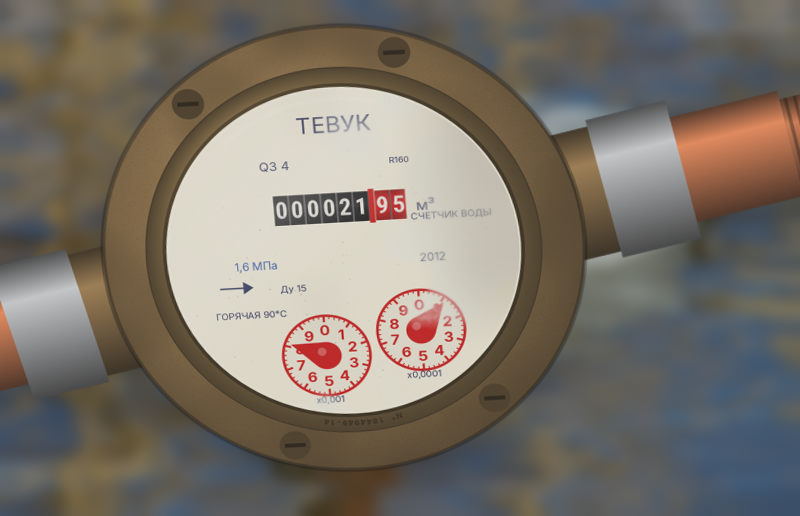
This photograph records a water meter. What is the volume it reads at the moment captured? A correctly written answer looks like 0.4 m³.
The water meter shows 21.9581 m³
